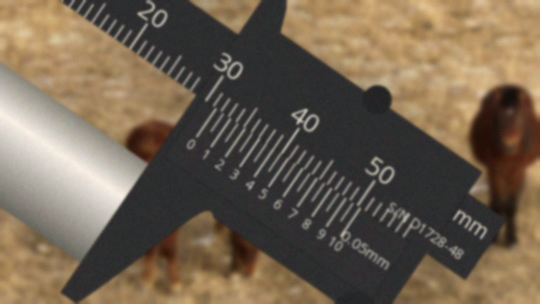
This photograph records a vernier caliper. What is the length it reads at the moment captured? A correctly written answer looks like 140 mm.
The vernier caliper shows 31.4 mm
